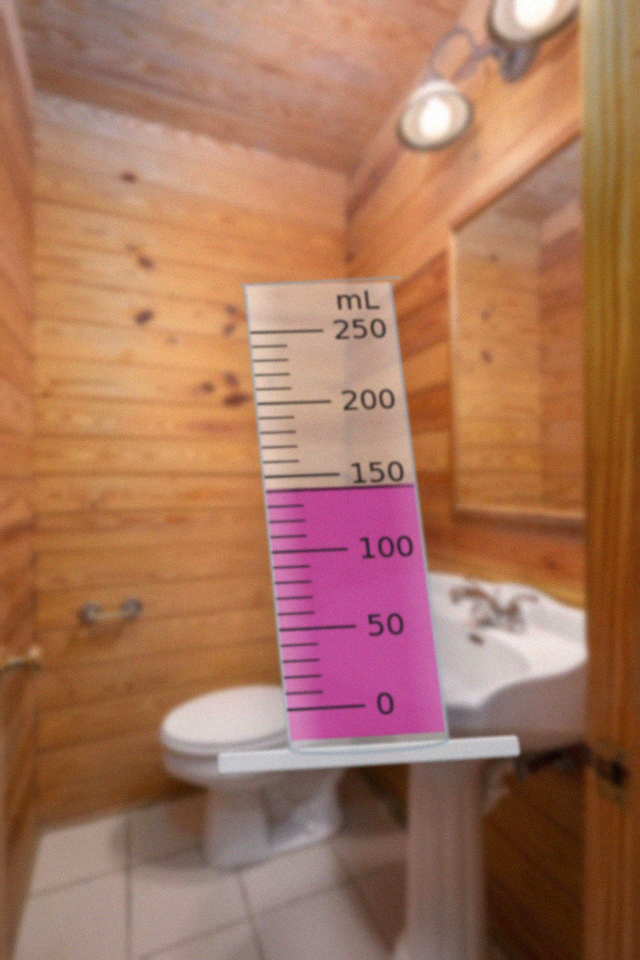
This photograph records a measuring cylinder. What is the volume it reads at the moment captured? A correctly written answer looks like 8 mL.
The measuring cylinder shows 140 mL
